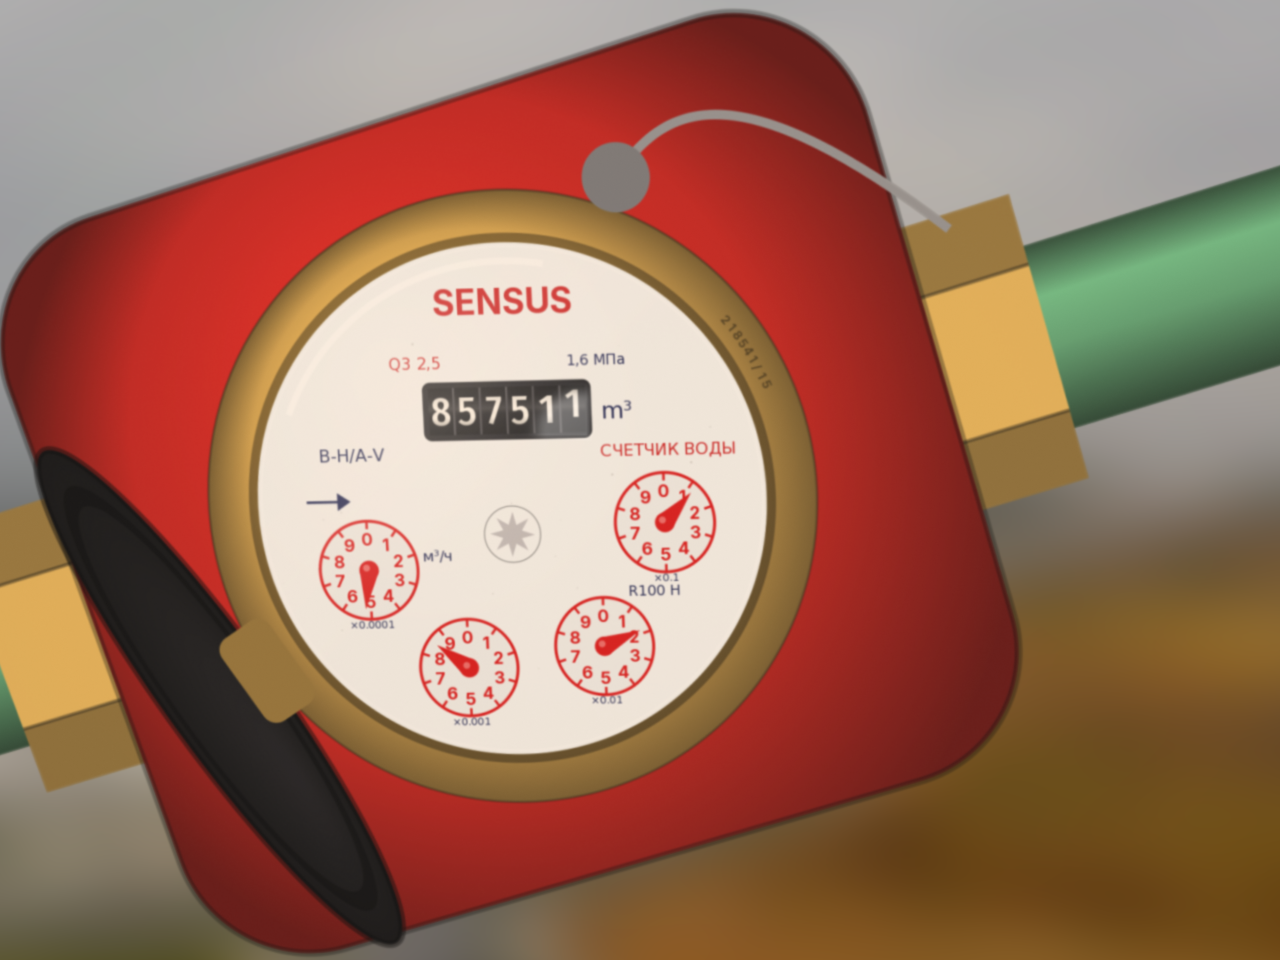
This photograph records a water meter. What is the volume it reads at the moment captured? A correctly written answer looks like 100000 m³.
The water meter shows 857511.1185 m³
